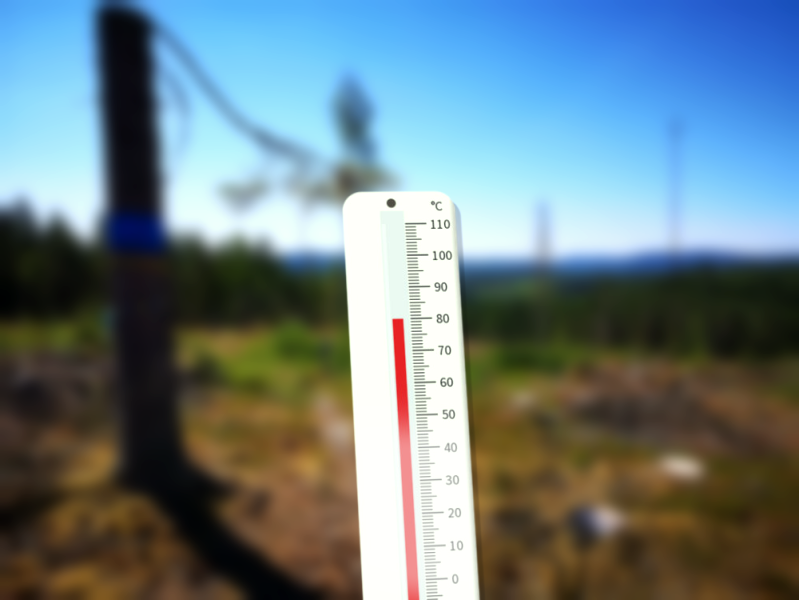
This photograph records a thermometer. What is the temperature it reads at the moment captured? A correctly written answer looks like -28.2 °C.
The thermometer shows 80 °C
